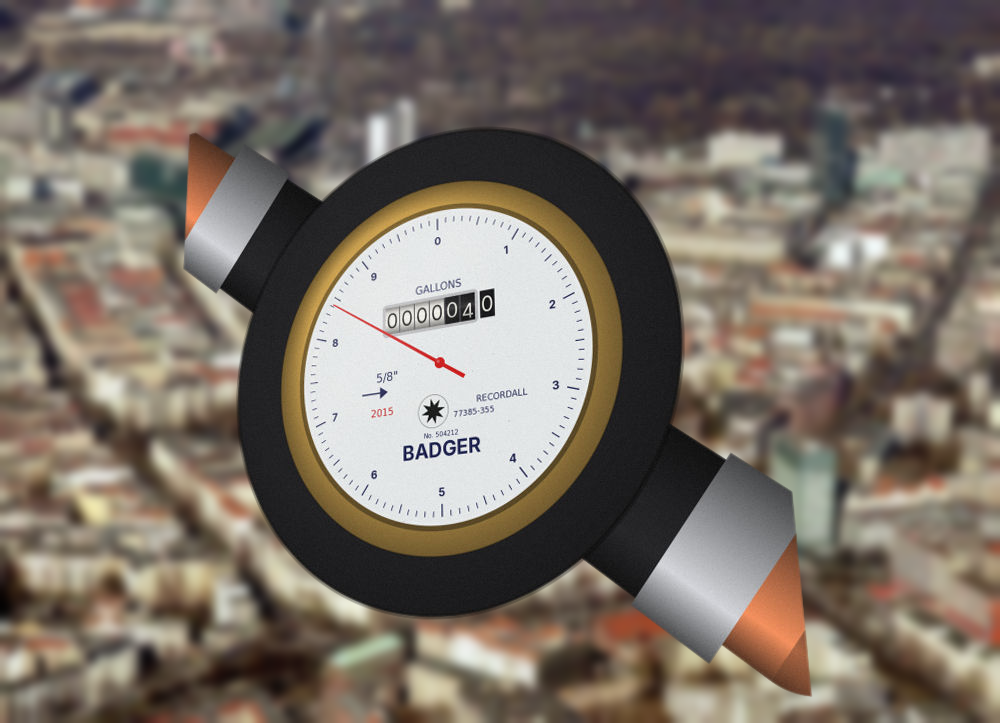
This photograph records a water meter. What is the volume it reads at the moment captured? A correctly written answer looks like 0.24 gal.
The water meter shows 38.4 gal
